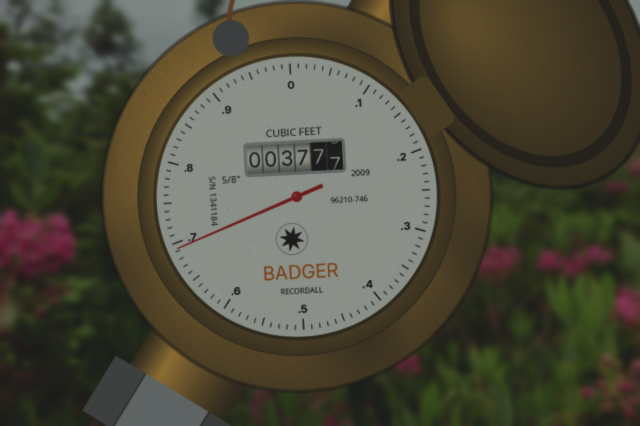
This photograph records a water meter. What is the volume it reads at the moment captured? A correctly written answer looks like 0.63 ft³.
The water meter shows 3776.69 ft³
